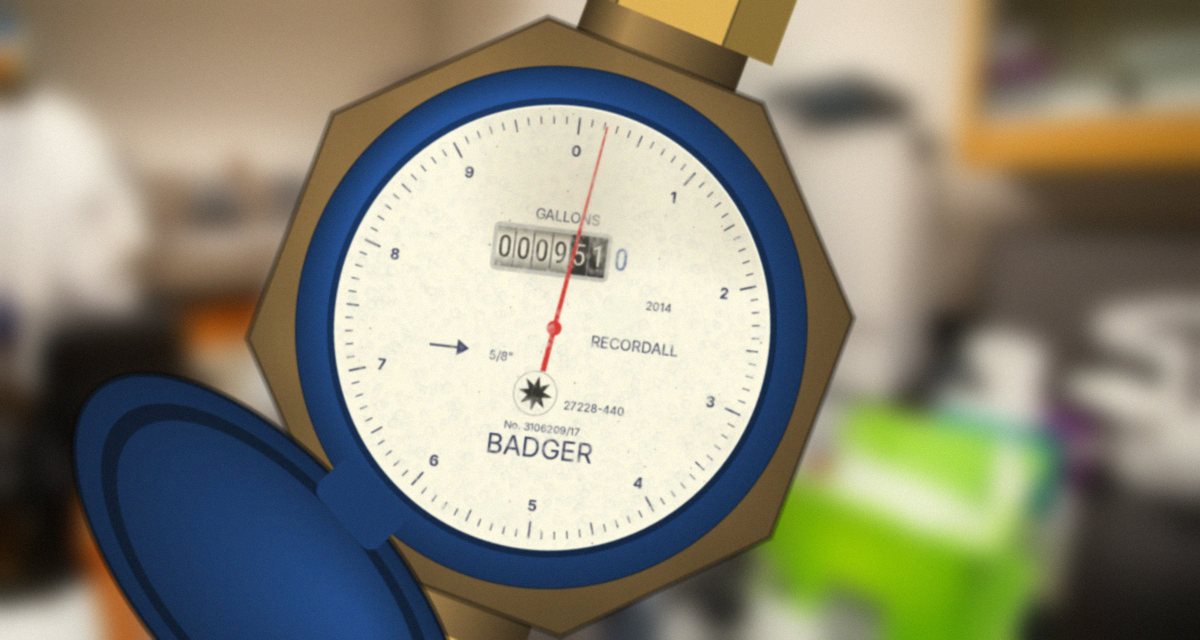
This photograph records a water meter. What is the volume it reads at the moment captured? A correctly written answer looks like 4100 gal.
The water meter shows 9510.2 gal
